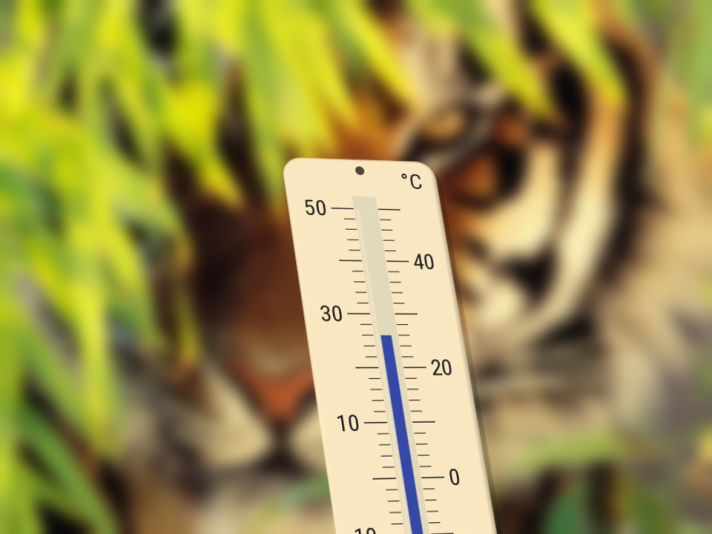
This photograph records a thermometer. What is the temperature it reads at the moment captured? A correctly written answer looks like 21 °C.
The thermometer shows 26 °C
